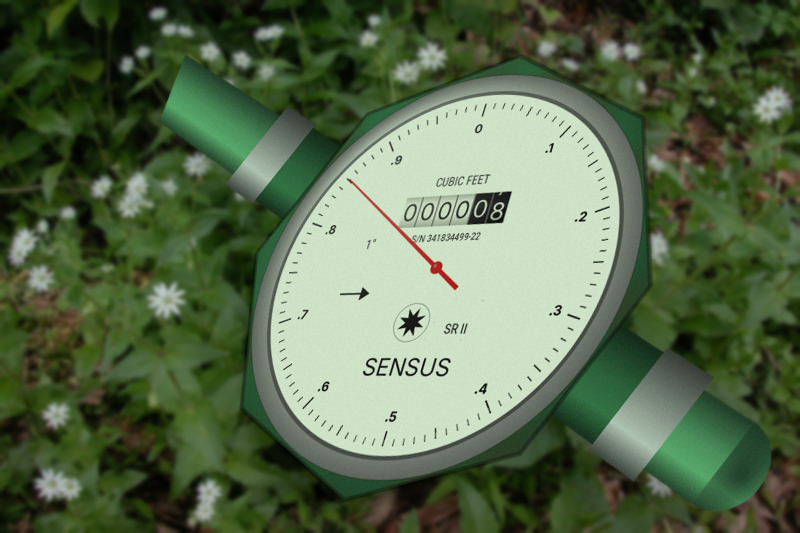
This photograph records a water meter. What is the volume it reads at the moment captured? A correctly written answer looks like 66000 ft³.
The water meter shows 7.85 ft³
